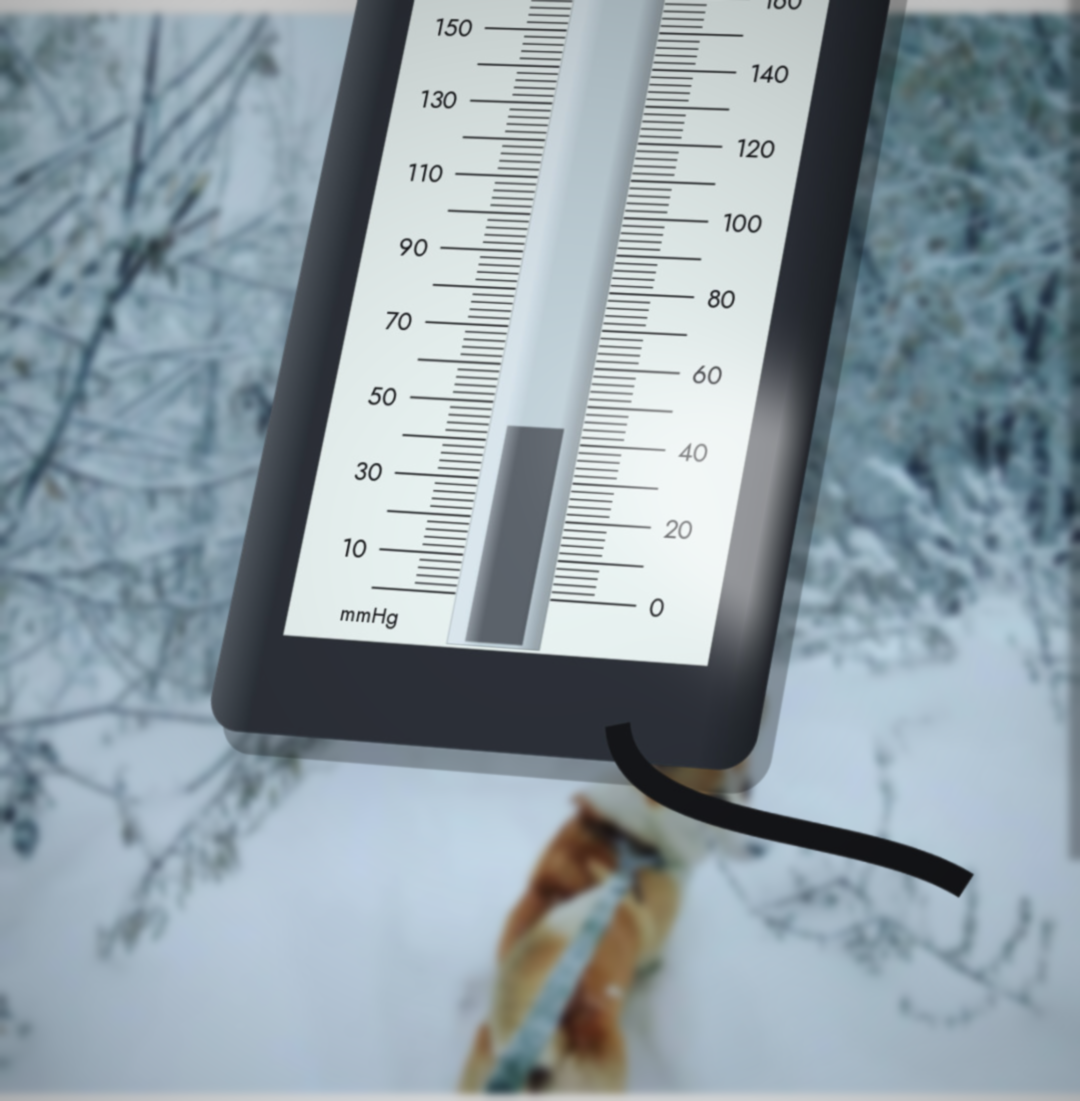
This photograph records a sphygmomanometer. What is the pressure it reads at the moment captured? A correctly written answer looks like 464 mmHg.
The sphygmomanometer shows 44 mmHg
